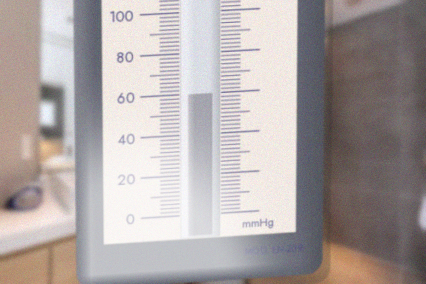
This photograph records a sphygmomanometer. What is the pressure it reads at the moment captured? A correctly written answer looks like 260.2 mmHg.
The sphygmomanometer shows 60 mmHg
